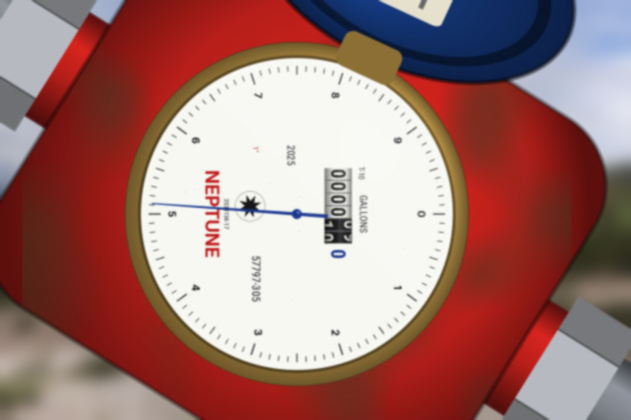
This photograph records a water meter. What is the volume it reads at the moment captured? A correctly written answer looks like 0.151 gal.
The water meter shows 95.1 gal
